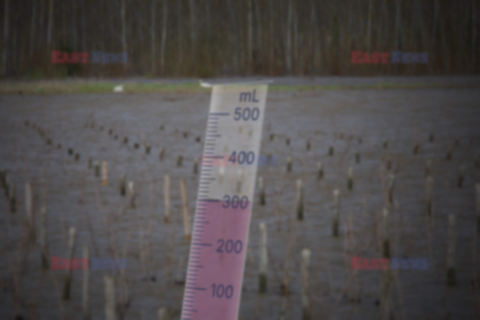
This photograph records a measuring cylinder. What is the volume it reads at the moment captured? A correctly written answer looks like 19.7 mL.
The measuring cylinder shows 300 mL
